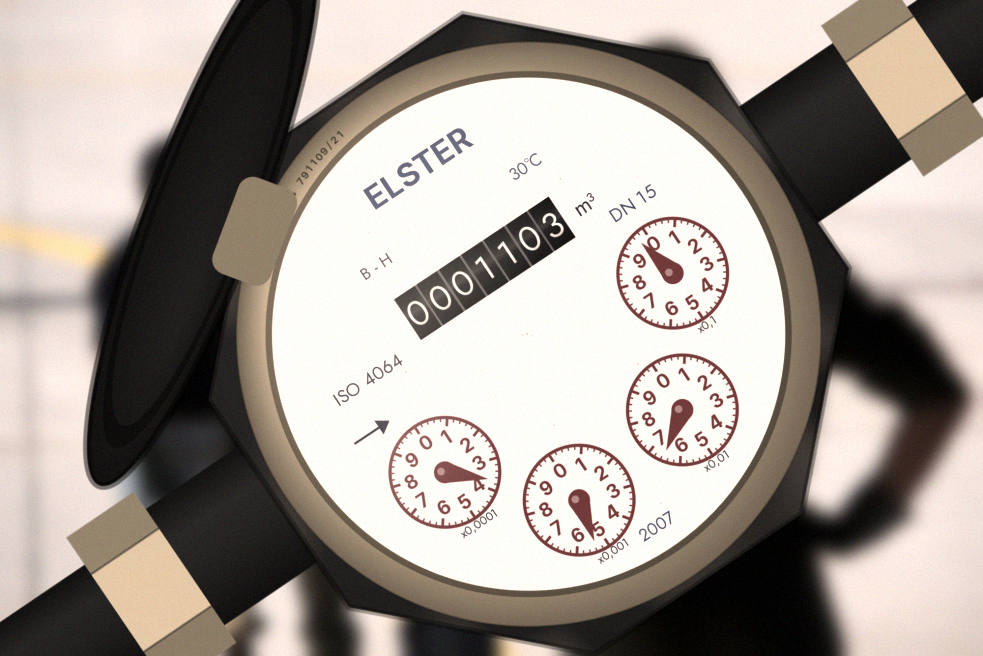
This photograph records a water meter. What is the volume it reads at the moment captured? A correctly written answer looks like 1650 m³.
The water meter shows 1102.9653 m³
